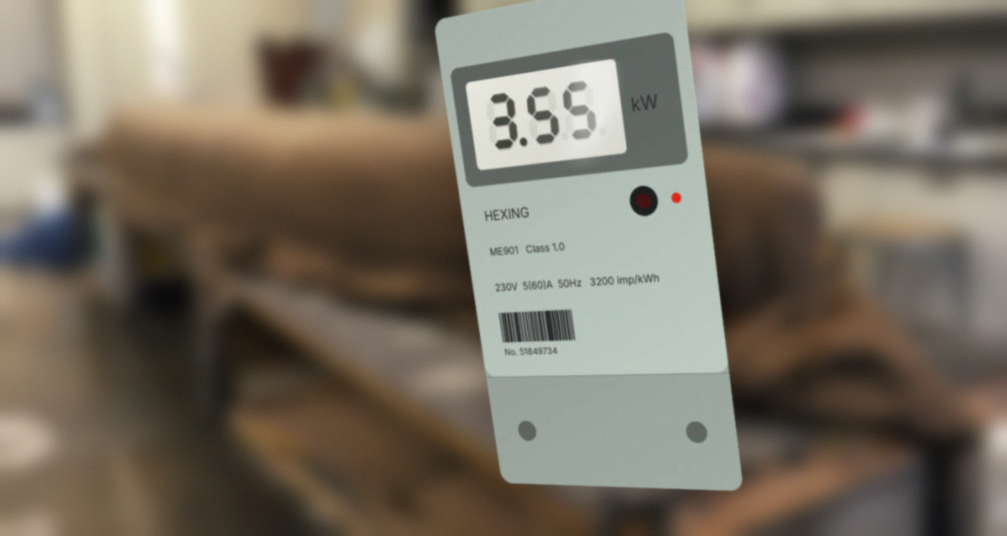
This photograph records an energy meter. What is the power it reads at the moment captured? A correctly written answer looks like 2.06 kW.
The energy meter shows 3.55 kW
